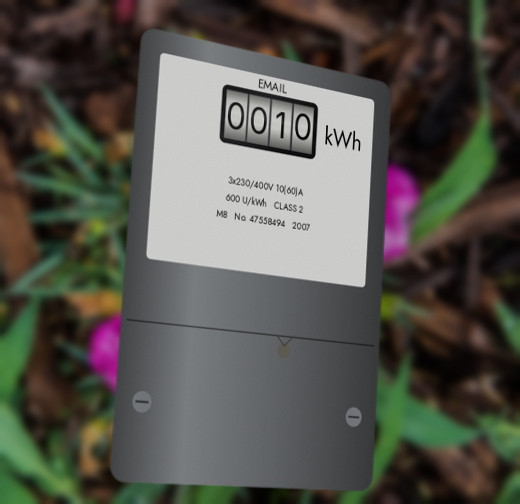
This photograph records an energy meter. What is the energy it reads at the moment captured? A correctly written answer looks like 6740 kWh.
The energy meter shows 10 kWh
